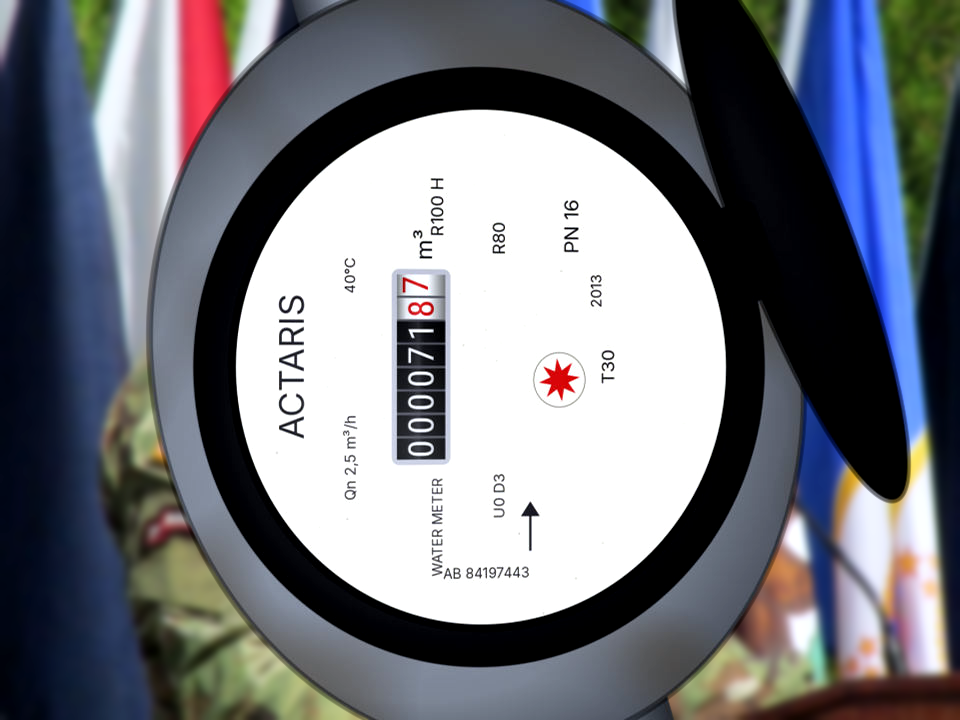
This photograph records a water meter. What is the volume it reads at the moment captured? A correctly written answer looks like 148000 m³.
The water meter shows 71.87 m³
